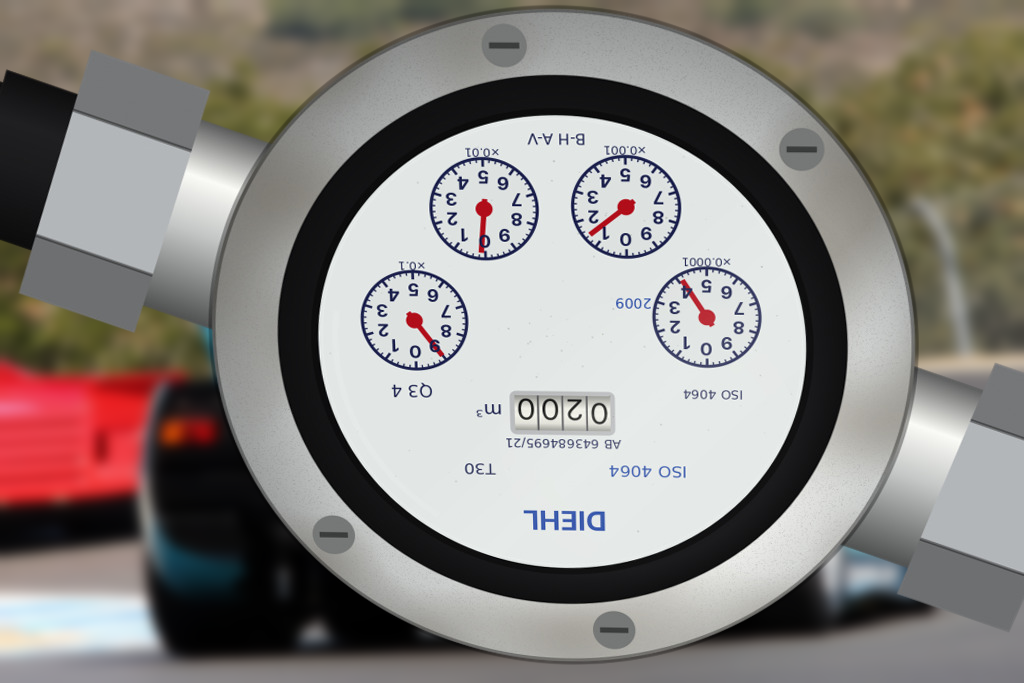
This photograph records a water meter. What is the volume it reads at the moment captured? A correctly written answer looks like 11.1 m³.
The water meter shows 199.9014 m³
